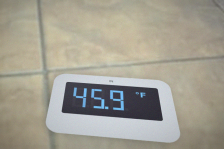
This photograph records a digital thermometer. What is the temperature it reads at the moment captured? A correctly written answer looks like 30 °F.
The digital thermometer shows 45.9 °F
